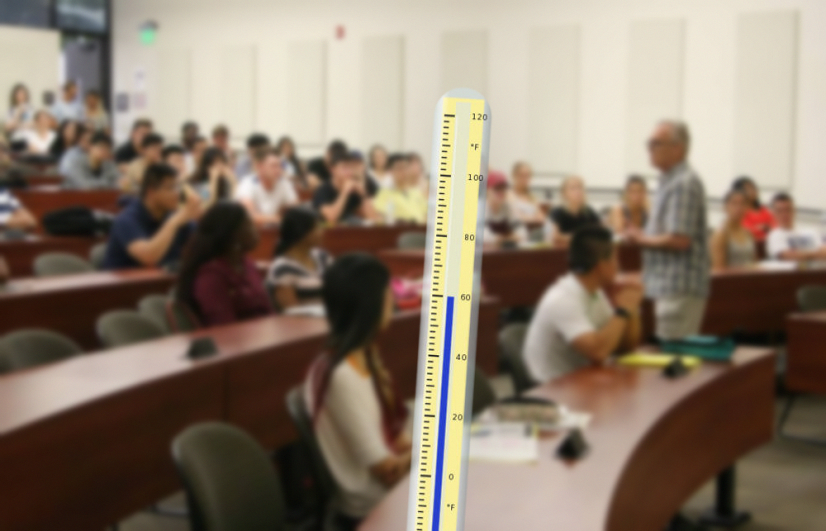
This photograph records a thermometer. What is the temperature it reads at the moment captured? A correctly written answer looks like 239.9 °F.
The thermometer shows 60 °F
